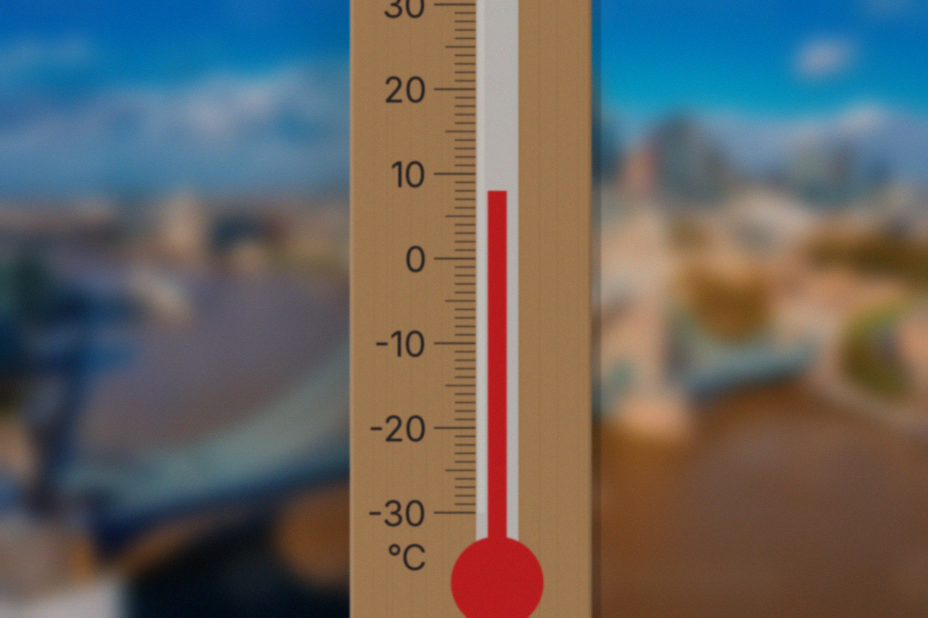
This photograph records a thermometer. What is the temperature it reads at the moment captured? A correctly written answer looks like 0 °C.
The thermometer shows 8 °C
